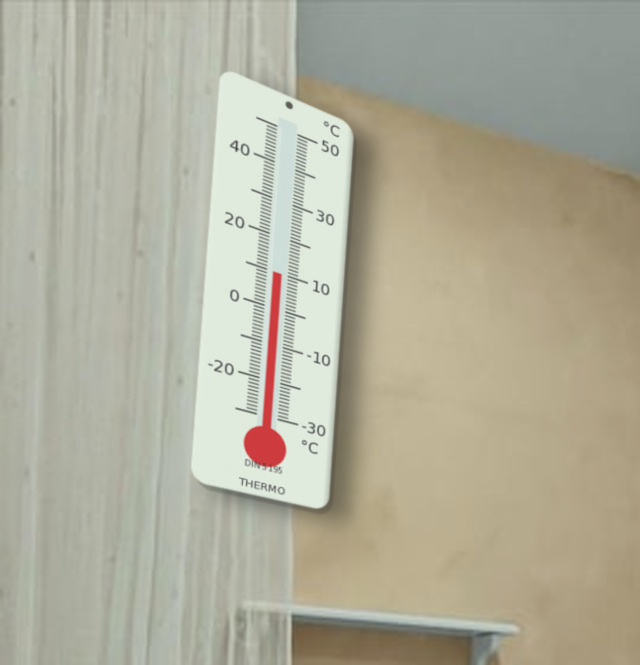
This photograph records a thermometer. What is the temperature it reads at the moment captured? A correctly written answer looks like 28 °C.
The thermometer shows 10 °C
